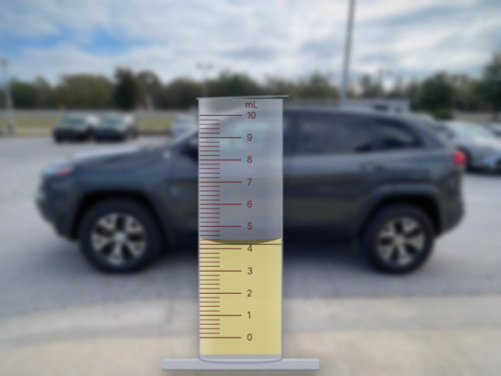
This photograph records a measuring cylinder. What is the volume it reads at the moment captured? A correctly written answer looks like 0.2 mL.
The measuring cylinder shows 4.2 mL
